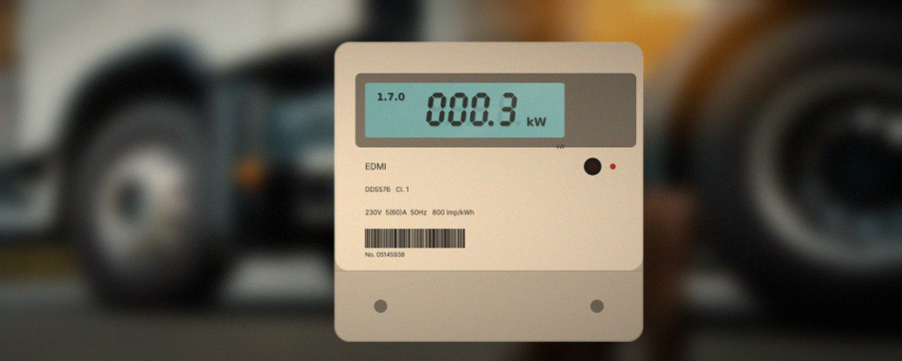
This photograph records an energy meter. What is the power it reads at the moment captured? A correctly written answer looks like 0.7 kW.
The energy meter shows 0.3 kW
